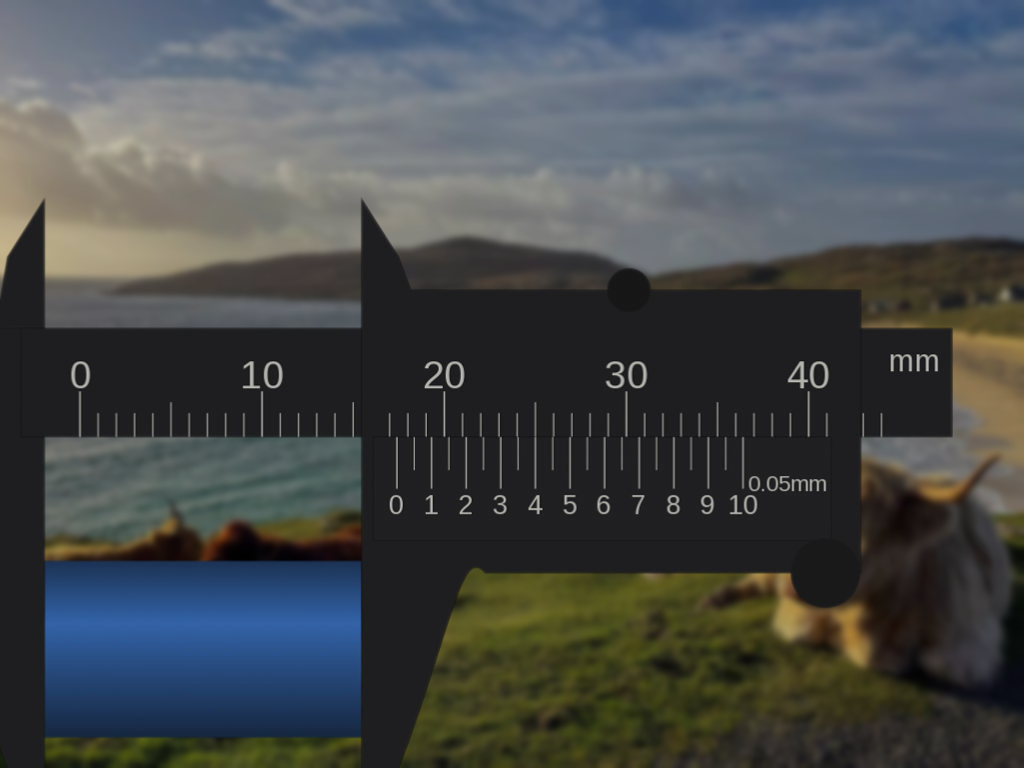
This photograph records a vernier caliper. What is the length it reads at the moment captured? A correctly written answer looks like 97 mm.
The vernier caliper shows 17.4 mm
